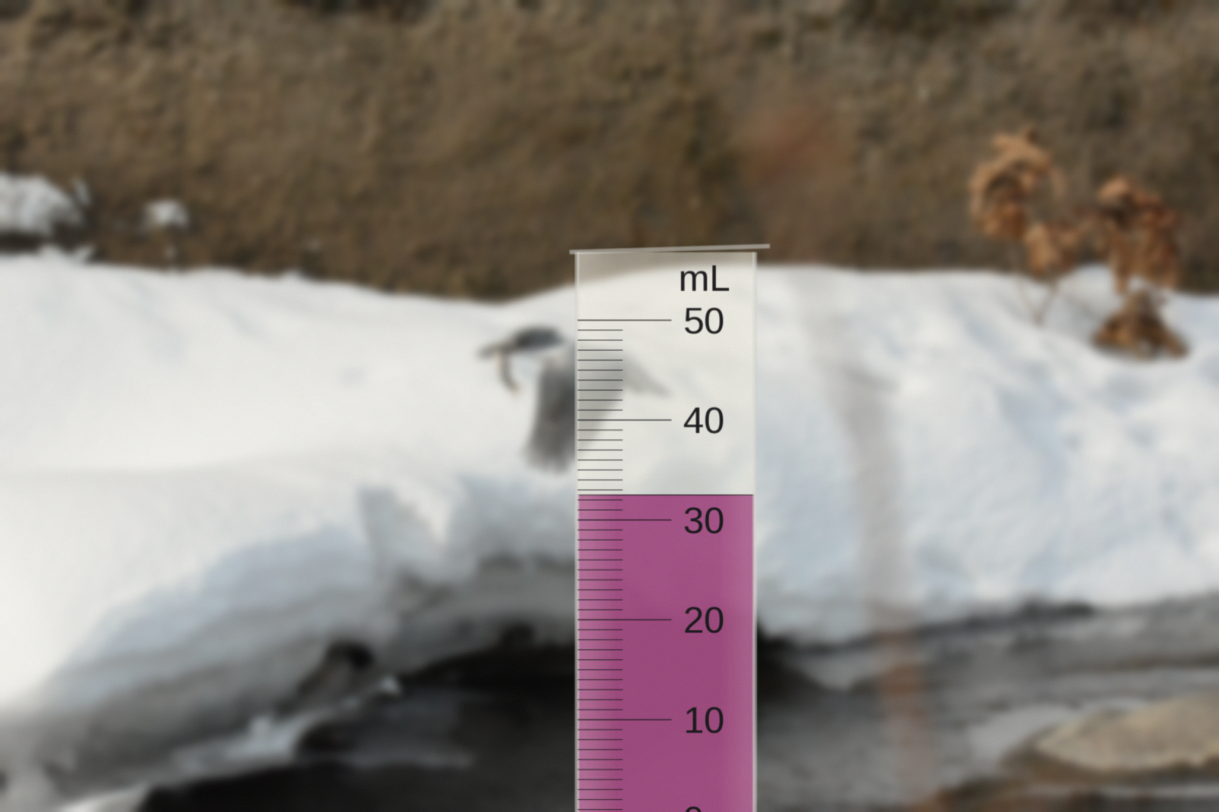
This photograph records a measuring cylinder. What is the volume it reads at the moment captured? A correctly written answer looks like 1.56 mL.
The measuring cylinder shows 32.5 mL
